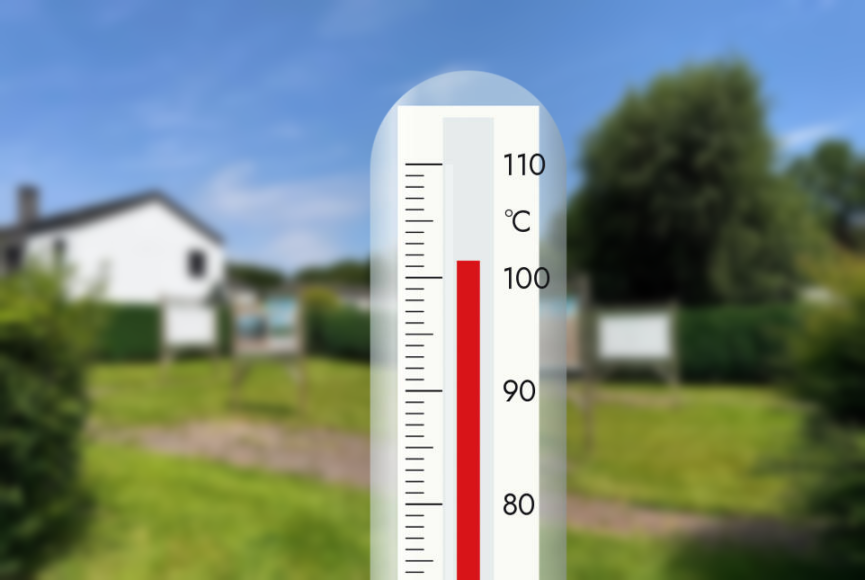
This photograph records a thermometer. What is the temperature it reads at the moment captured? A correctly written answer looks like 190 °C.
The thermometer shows 101.5 °C
